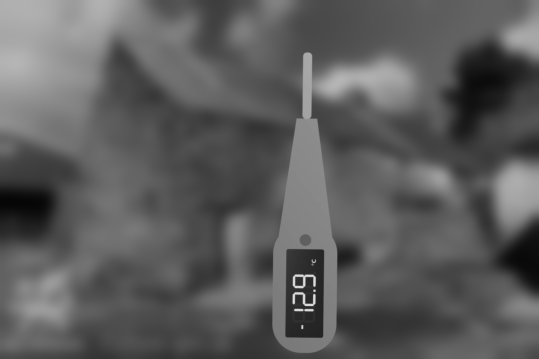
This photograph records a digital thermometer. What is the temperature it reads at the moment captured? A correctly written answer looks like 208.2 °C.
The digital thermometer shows -12.9 °C
